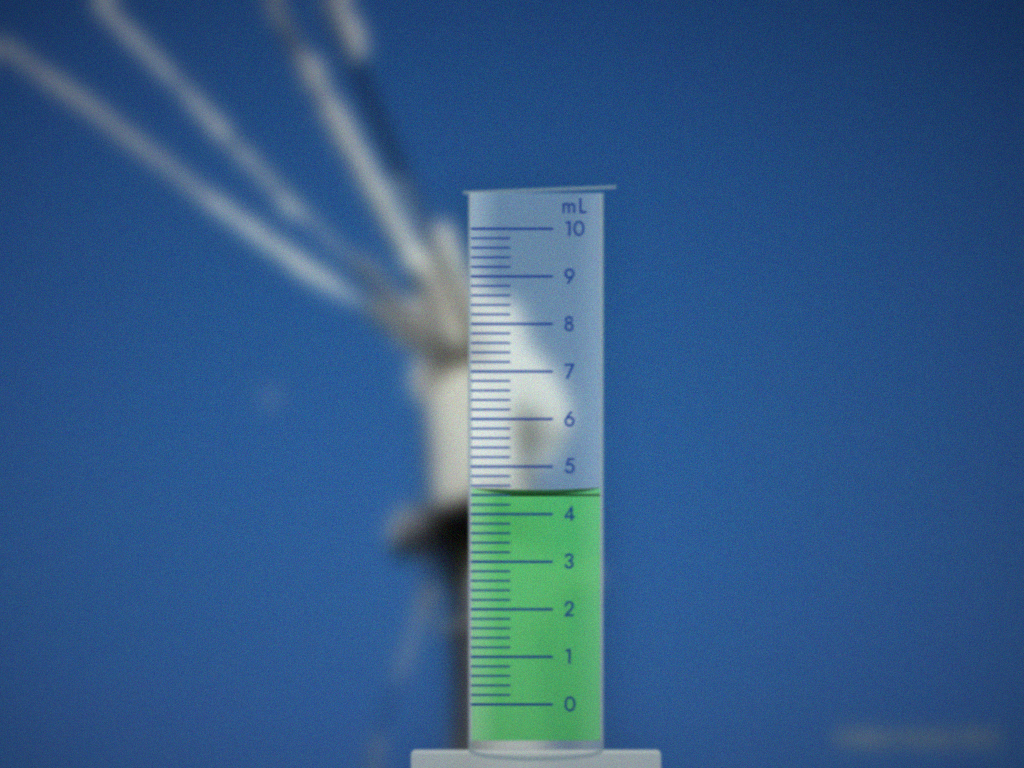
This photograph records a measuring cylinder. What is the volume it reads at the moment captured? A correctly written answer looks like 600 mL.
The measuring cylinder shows 4.4 mL
